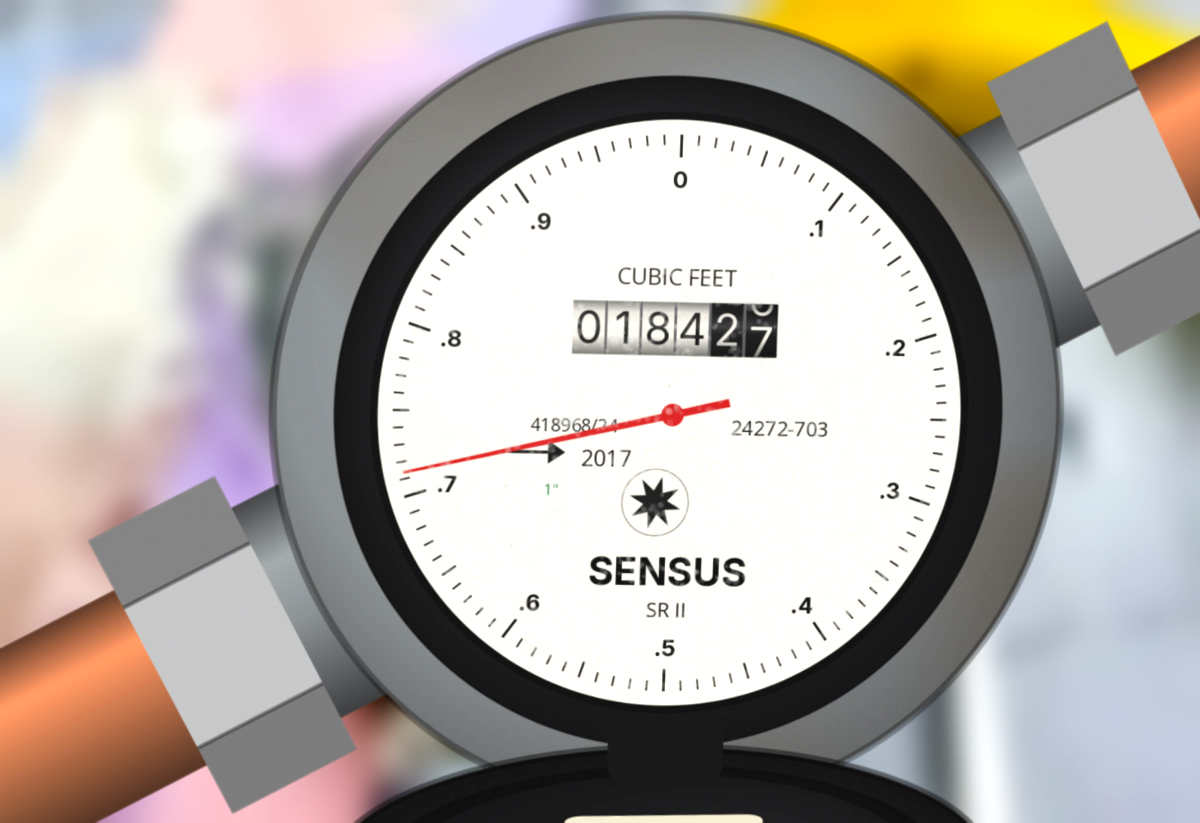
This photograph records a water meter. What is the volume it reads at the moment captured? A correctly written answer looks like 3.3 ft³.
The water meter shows 18426.71 ft³
